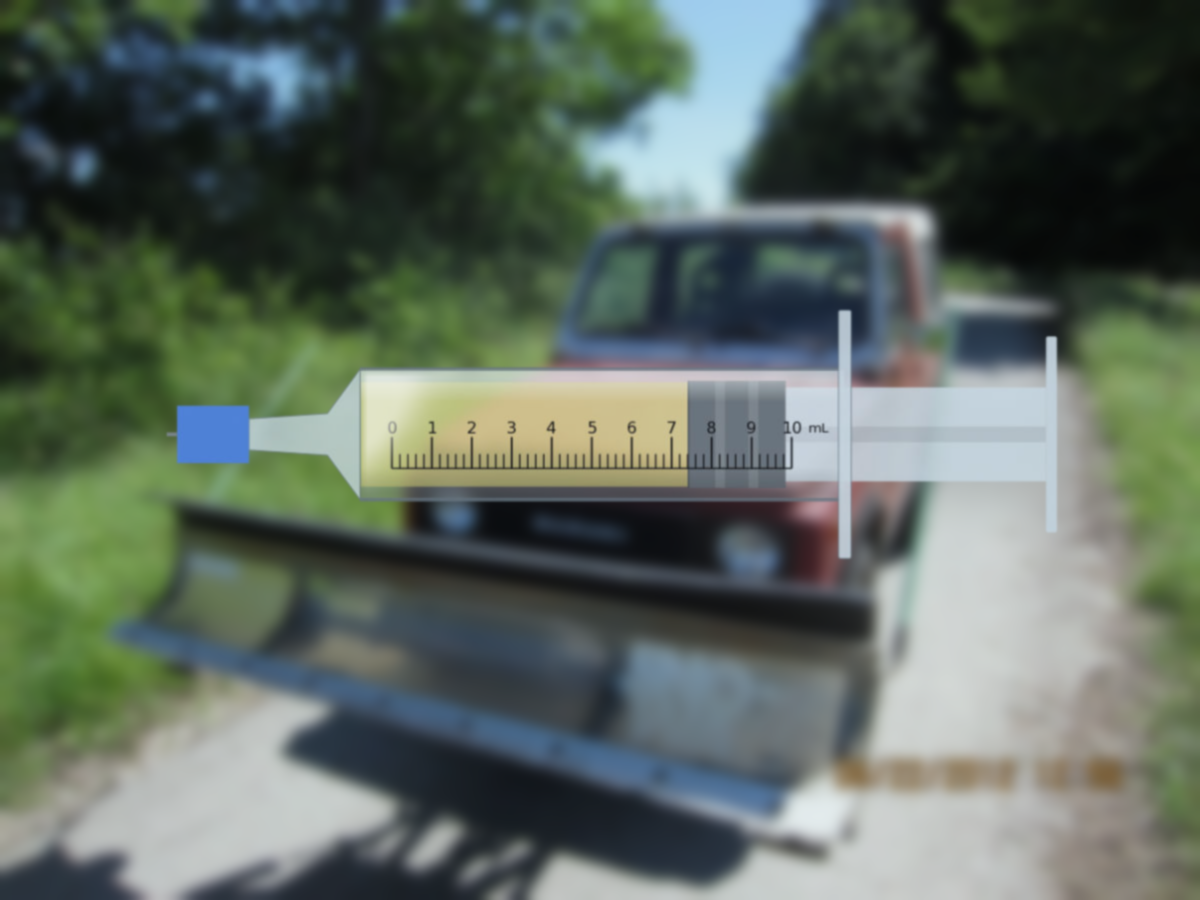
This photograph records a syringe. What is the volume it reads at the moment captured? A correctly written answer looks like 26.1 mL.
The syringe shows 7.4 mL
